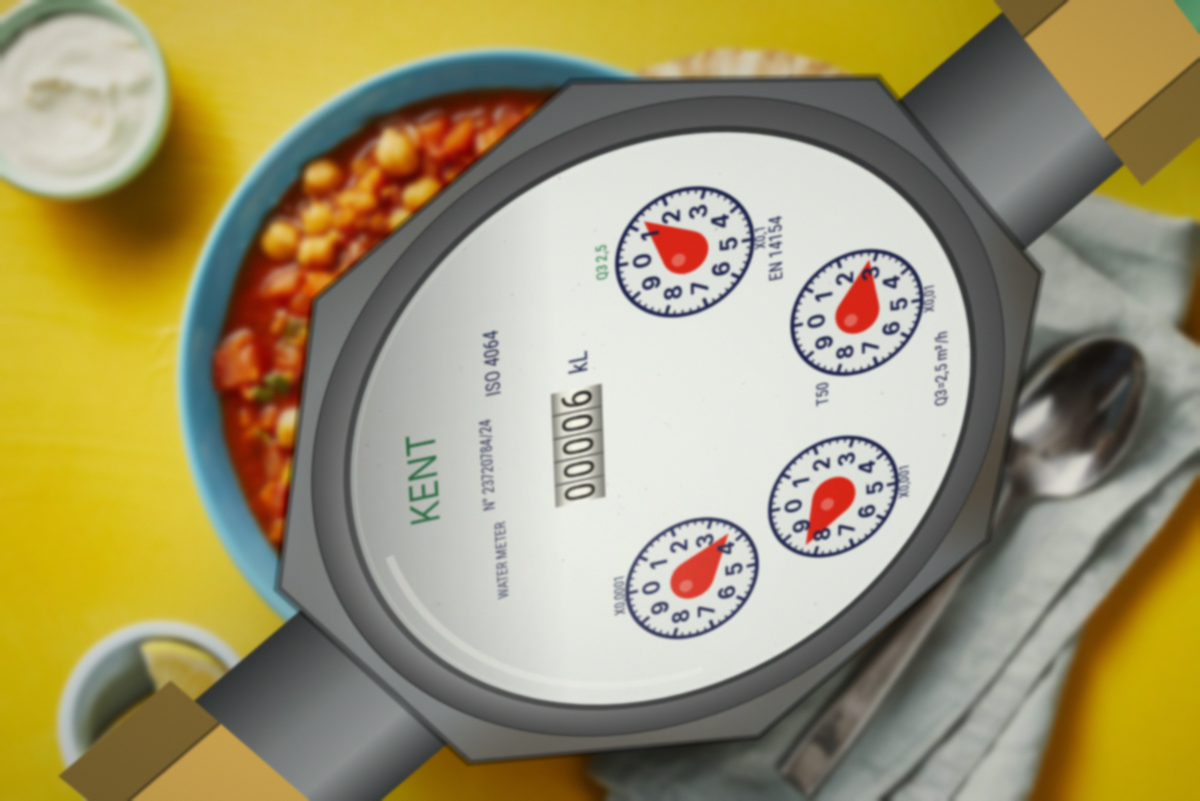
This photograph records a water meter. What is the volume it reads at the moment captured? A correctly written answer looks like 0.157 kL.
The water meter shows 6.1283 kL
